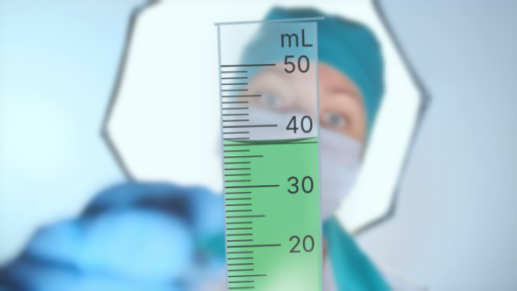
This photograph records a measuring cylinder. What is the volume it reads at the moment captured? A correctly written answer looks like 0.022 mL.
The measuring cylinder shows 37 mL
